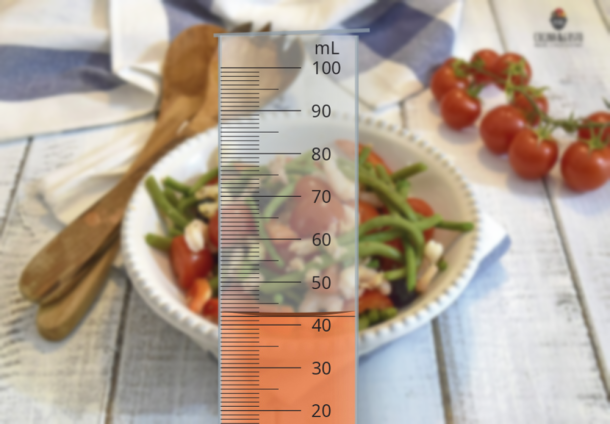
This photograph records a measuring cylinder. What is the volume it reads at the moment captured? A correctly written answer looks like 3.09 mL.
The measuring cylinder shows 42 mL
